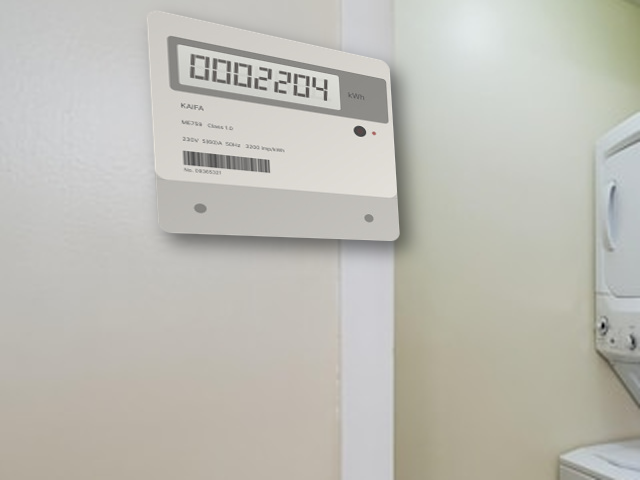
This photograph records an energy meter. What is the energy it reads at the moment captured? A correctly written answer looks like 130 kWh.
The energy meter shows 2204 kWh
